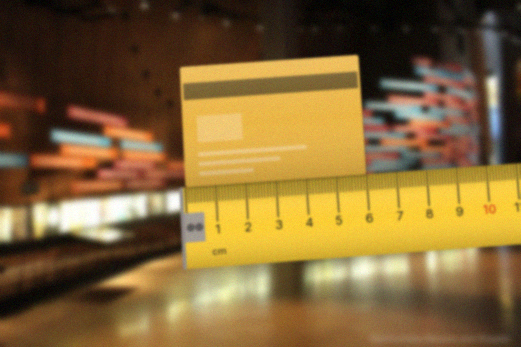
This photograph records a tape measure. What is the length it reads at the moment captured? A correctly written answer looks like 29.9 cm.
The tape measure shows 6 cm
